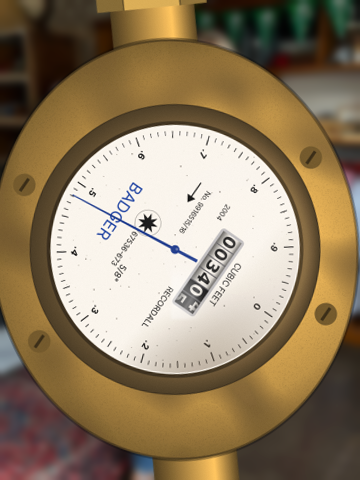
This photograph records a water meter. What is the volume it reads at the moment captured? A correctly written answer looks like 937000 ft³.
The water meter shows 3404.48 ft³
